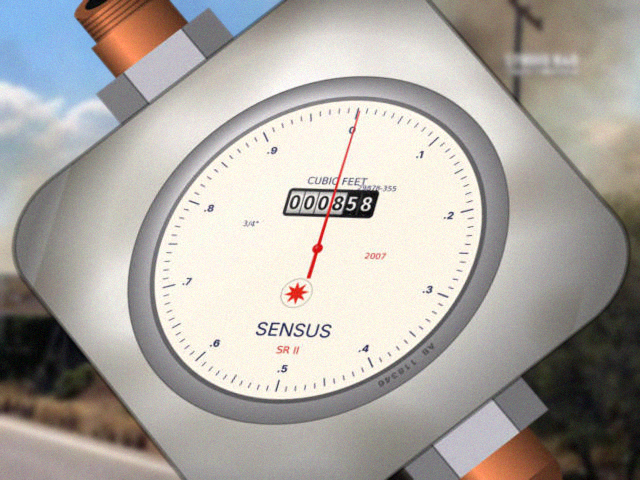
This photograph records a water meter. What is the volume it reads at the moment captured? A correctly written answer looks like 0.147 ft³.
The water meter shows 858.00 ft³
